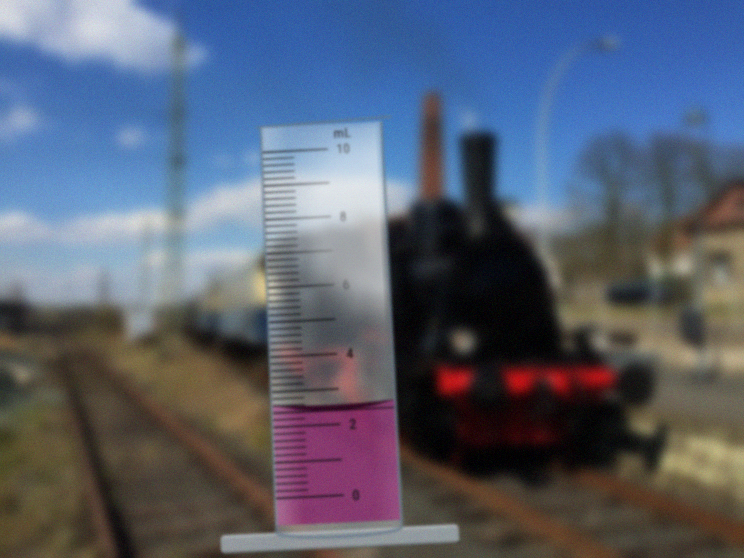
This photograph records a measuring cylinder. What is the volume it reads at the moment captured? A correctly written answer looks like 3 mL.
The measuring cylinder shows 2.4 mL
